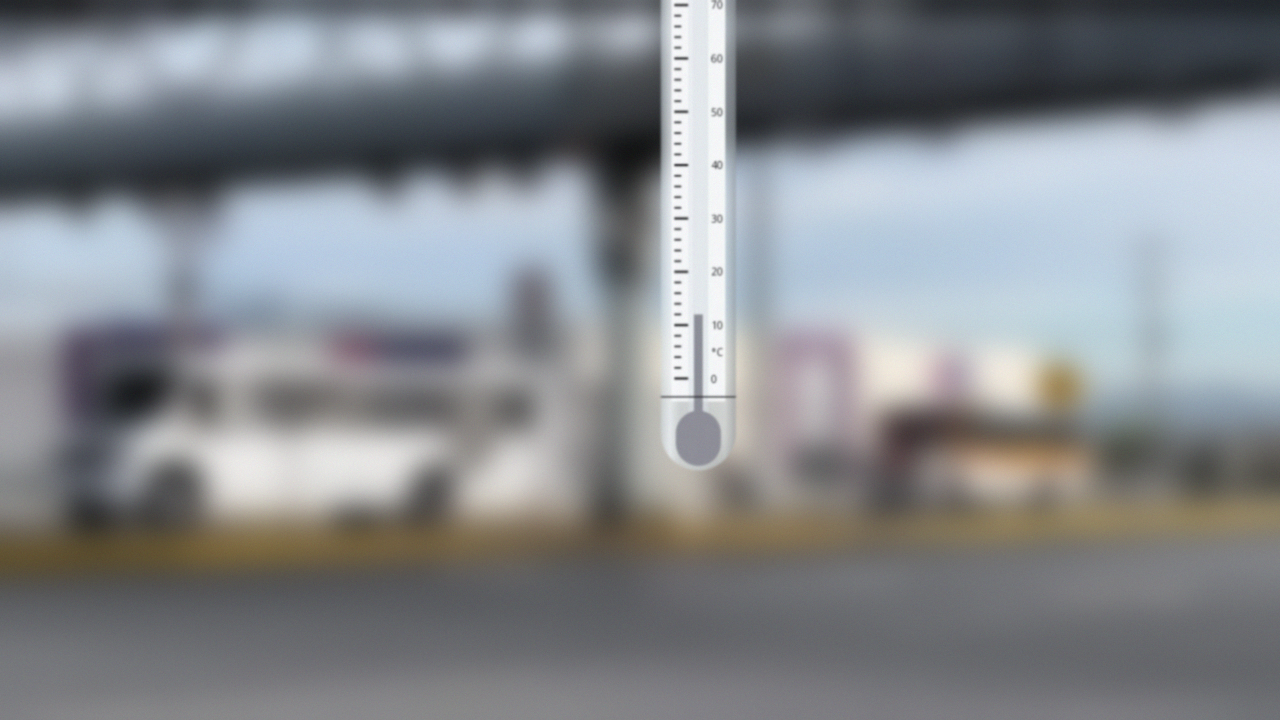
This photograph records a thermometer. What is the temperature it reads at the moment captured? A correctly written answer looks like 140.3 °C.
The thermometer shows 12 °C
